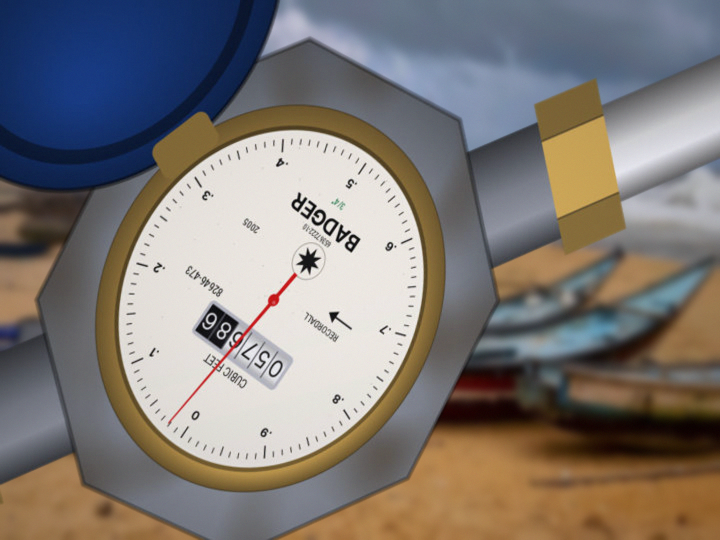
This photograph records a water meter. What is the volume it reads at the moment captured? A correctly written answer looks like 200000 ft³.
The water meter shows 57686.02 ft³
